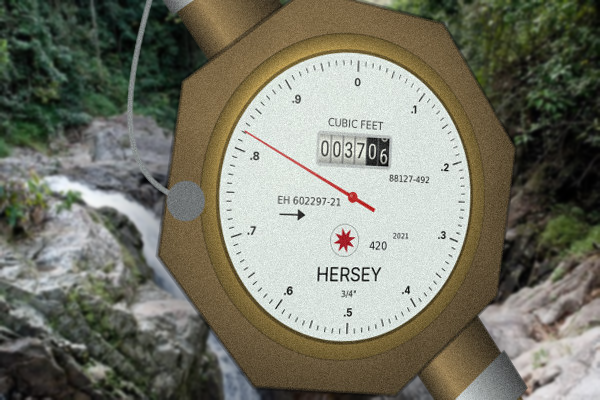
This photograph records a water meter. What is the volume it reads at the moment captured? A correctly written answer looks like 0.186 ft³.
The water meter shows 3705.82 ft³
